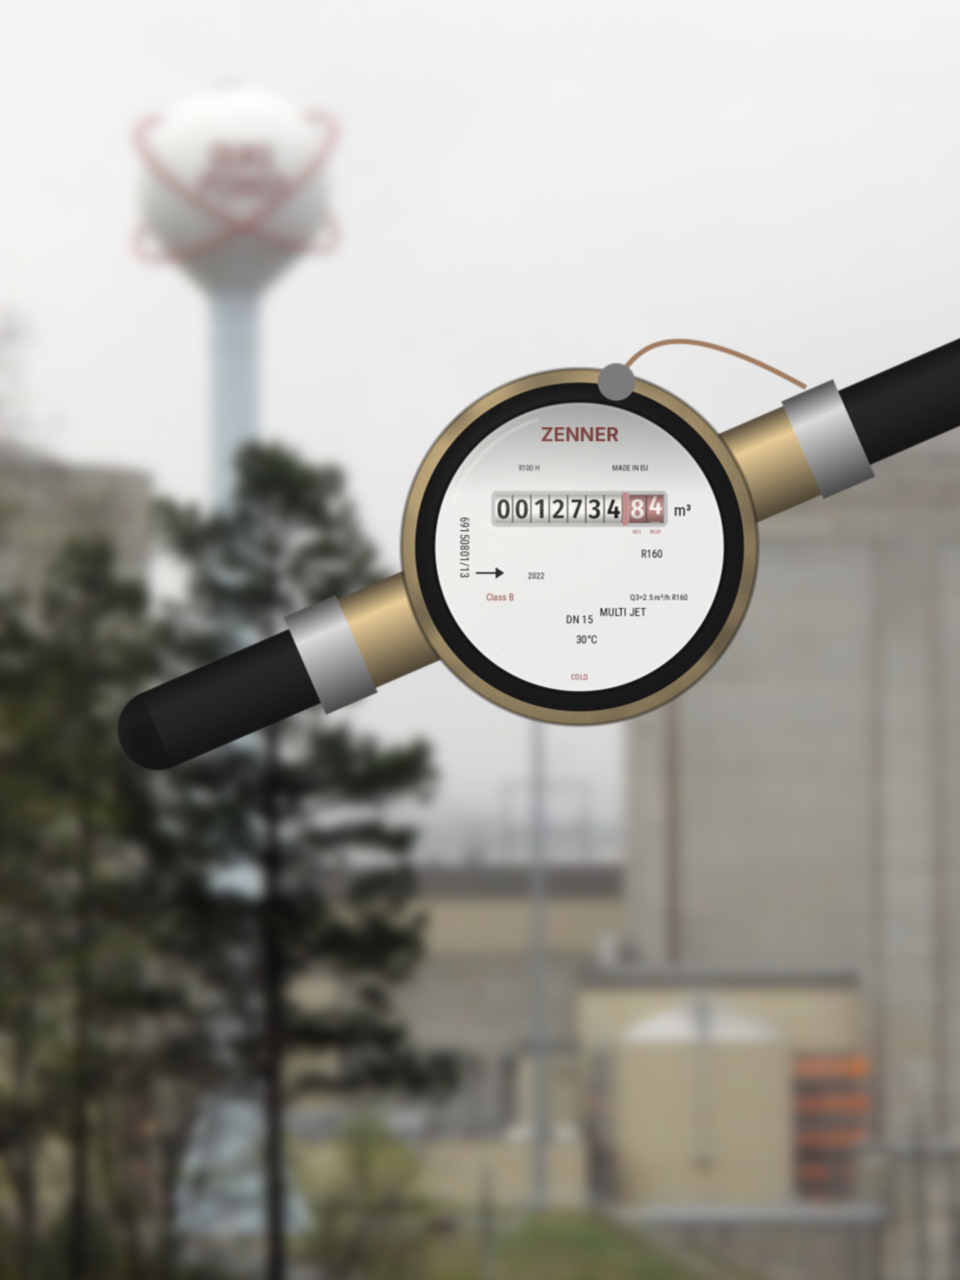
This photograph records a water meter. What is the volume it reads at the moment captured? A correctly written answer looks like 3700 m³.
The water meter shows 12734.84 m³
